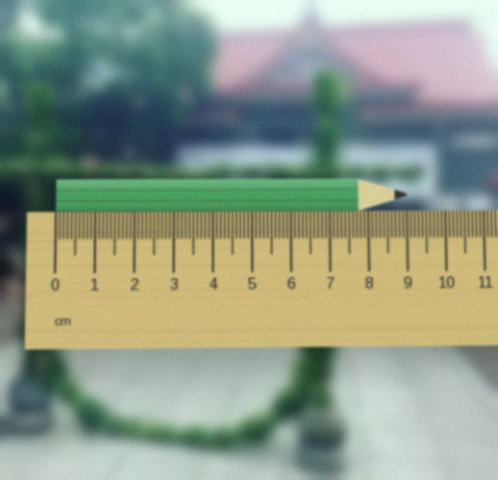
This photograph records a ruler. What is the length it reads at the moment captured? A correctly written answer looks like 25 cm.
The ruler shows 9 cm
